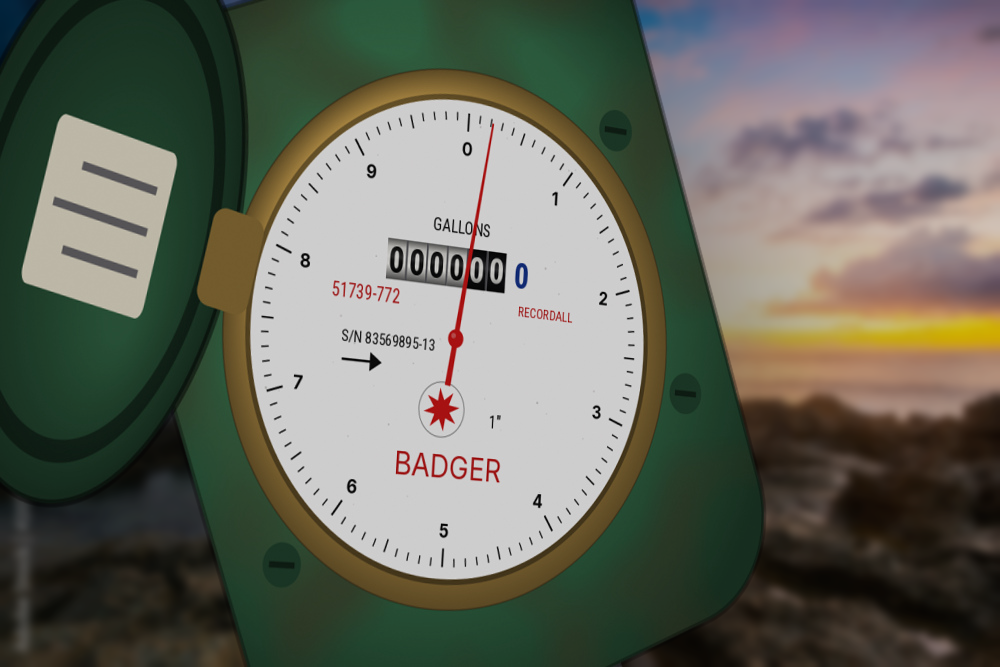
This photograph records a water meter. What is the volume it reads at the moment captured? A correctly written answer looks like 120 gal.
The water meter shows 0.2 gal
